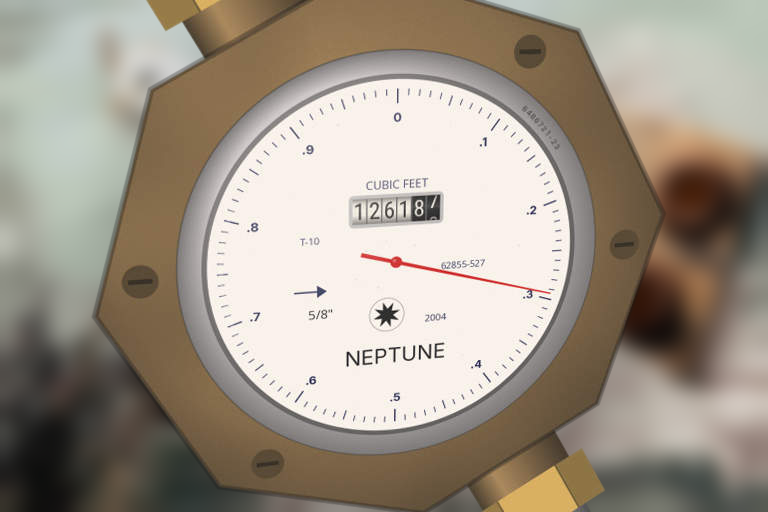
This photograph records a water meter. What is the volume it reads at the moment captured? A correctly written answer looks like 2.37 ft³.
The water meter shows 126187.29 ft³
